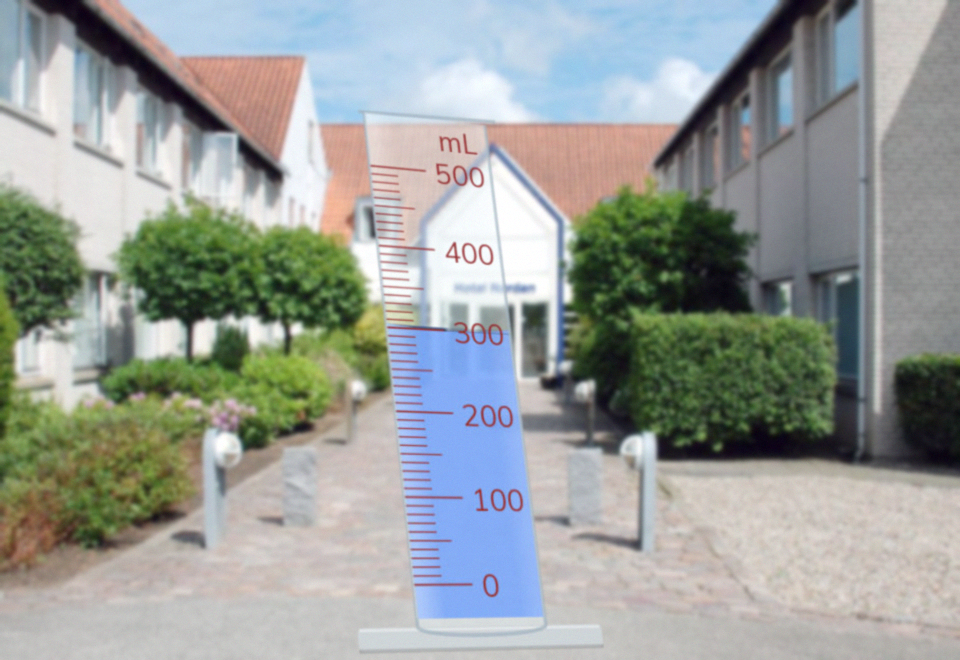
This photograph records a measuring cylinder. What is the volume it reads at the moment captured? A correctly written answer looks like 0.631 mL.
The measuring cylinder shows 300 mL
